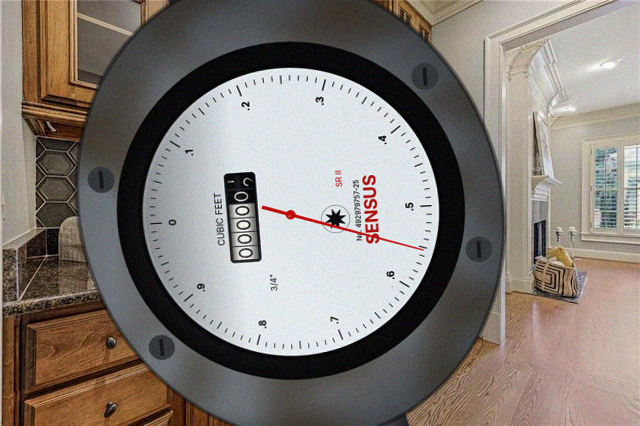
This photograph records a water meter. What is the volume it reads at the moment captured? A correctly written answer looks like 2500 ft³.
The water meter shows 1.55 ft³
